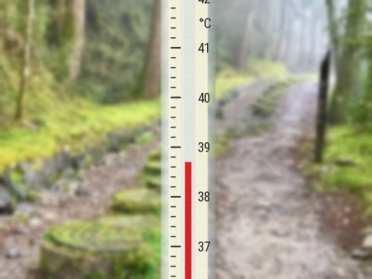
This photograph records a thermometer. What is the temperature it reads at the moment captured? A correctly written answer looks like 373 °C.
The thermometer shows 38.7 °C
